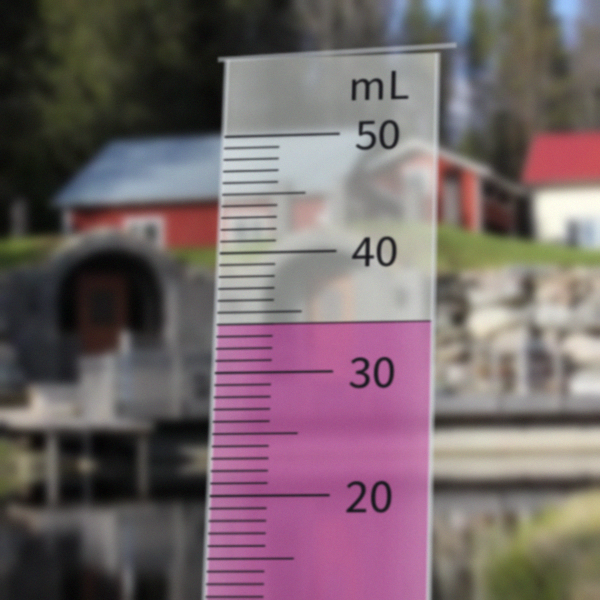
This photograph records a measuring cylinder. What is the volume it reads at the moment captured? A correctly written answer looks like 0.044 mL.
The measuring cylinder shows 34 mL
